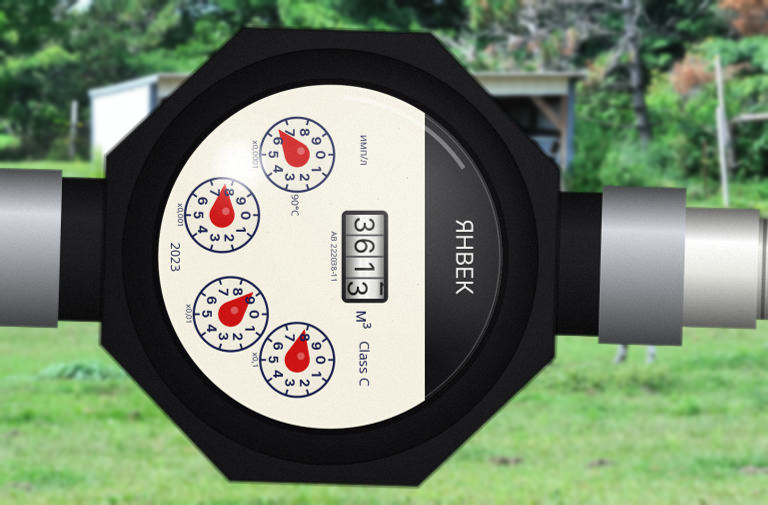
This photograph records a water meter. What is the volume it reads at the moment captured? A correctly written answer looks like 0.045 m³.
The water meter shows 3612.7876 m³
